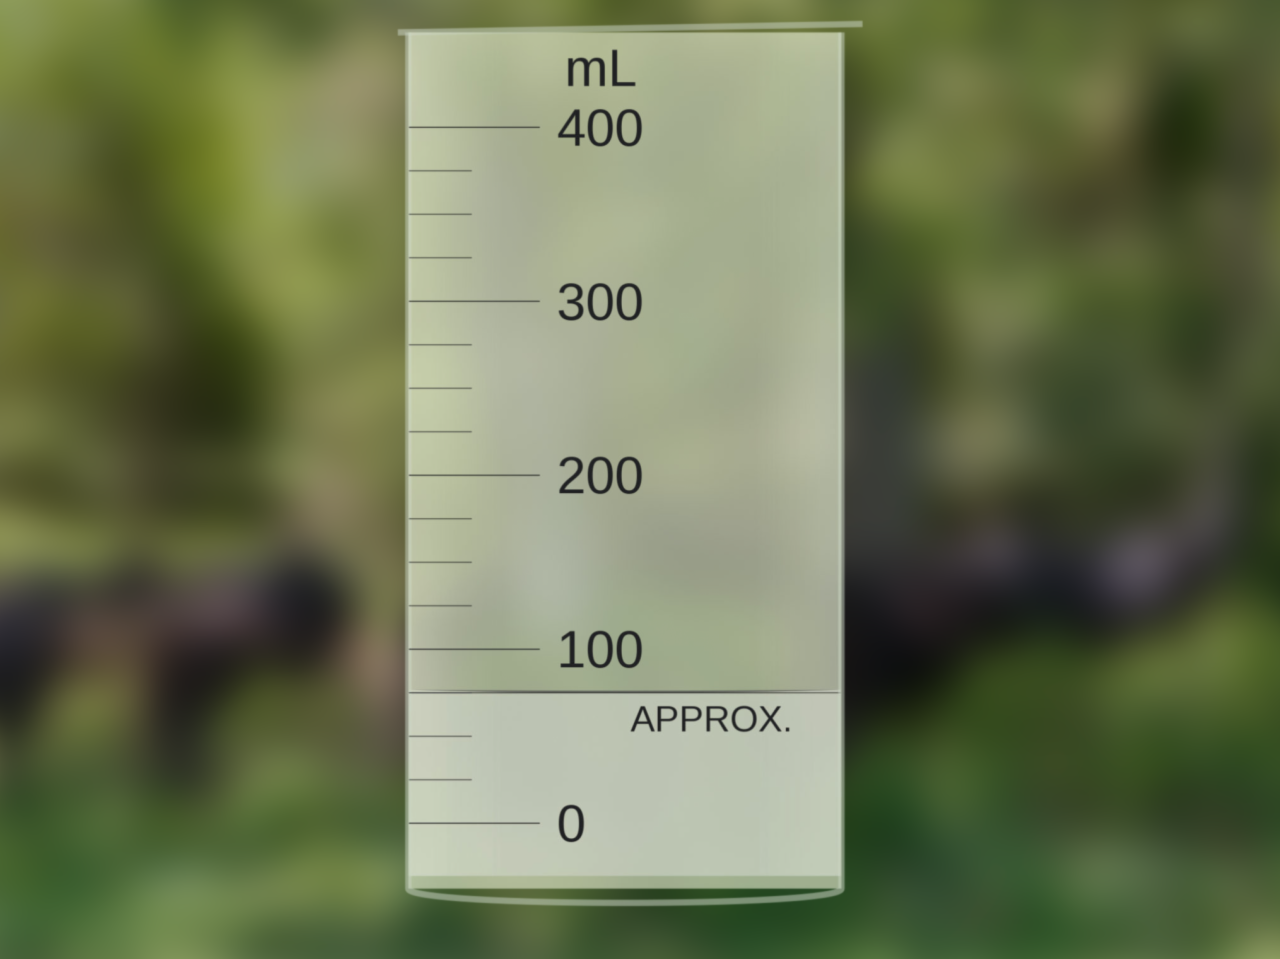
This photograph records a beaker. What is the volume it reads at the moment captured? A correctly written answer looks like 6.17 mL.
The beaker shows 75 mL
